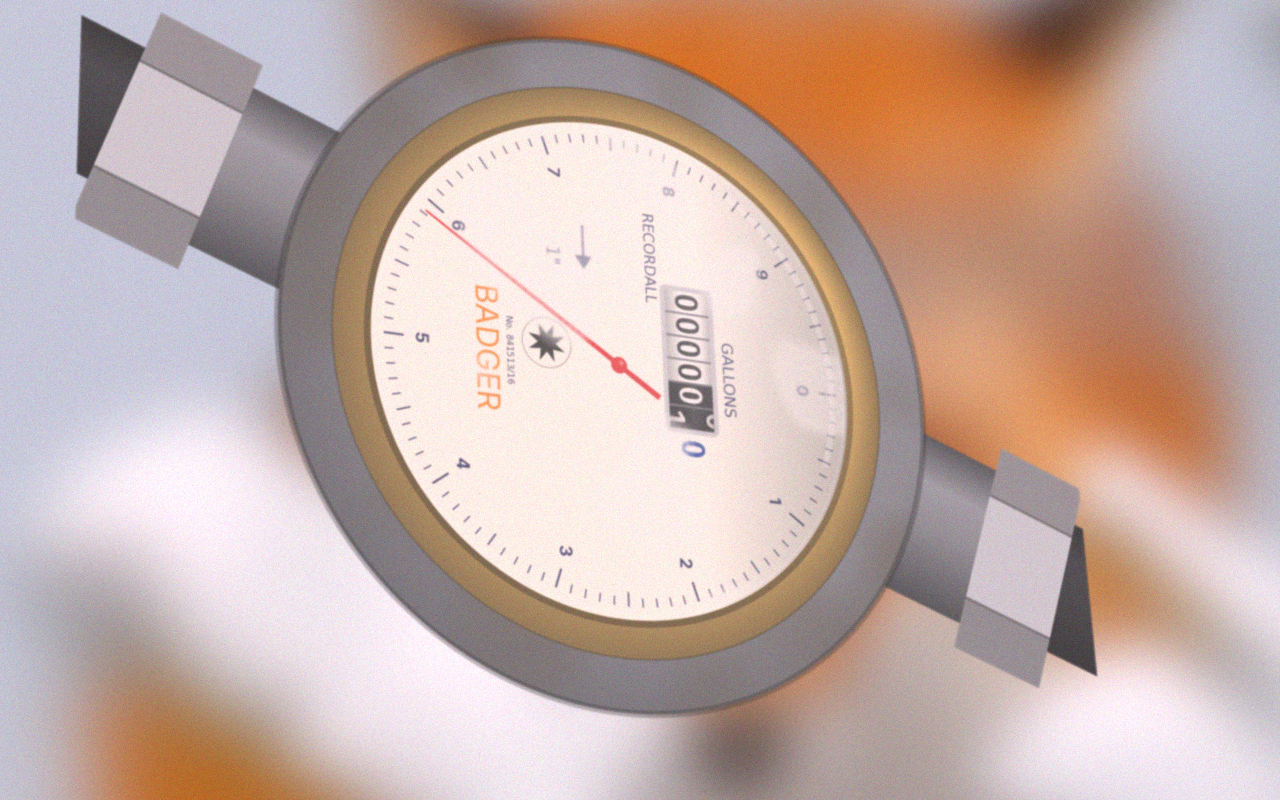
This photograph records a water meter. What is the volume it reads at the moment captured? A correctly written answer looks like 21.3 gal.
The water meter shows 5.9 gal
